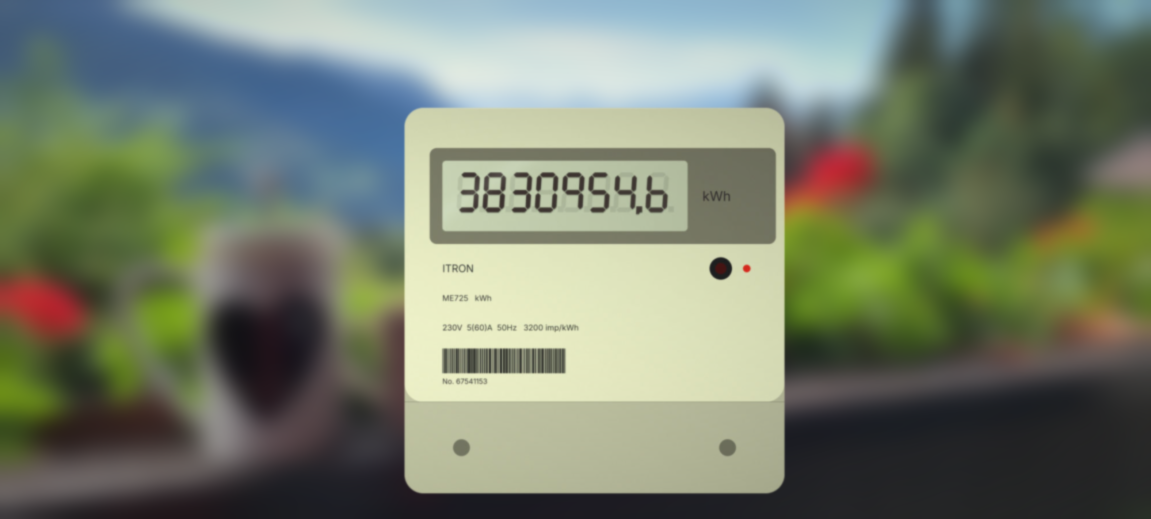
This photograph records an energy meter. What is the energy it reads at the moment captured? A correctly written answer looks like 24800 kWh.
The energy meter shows 3830954.6 kWh
